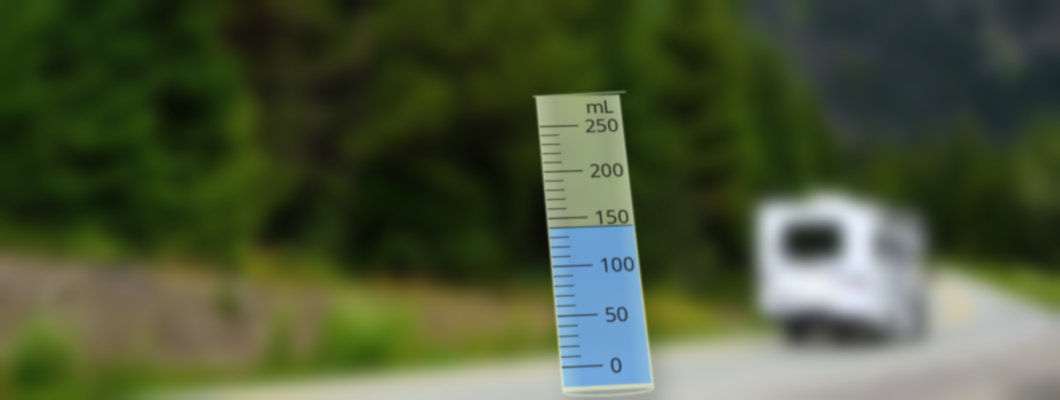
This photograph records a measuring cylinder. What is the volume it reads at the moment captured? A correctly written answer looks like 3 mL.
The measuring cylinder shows 140 mL
